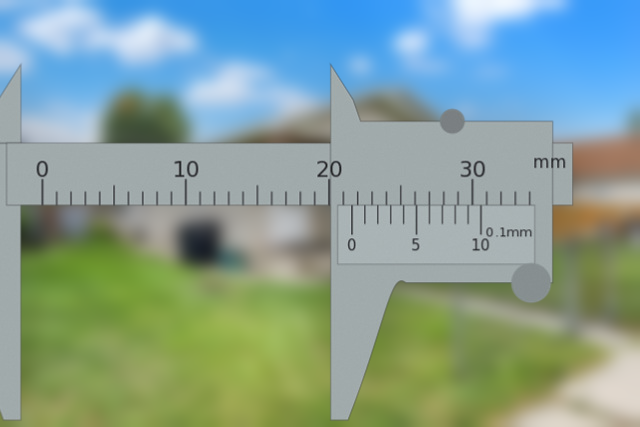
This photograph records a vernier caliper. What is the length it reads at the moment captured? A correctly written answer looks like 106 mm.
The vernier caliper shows 21.6 mm
